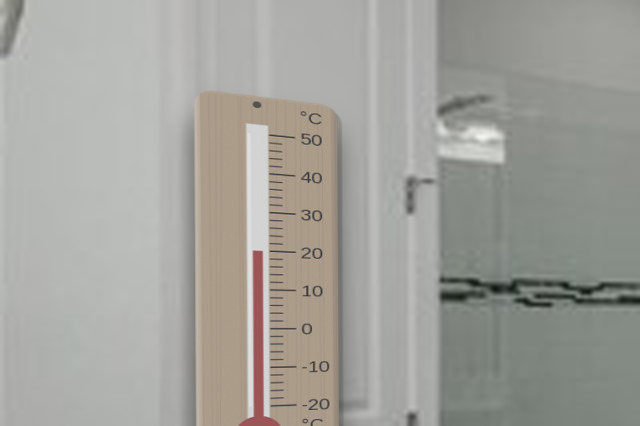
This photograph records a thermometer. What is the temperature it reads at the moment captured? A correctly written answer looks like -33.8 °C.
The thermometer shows 20 °C
